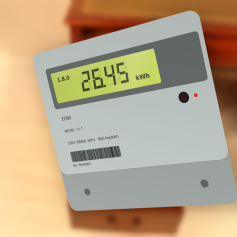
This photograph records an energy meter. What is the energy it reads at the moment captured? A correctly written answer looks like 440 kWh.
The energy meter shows 26.45 kWh
